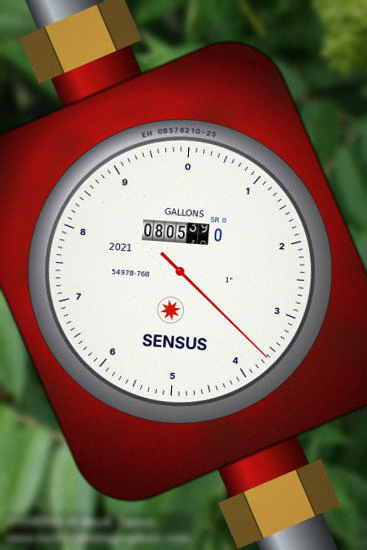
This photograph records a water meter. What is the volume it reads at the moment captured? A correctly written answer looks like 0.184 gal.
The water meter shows 805393.6 gal
